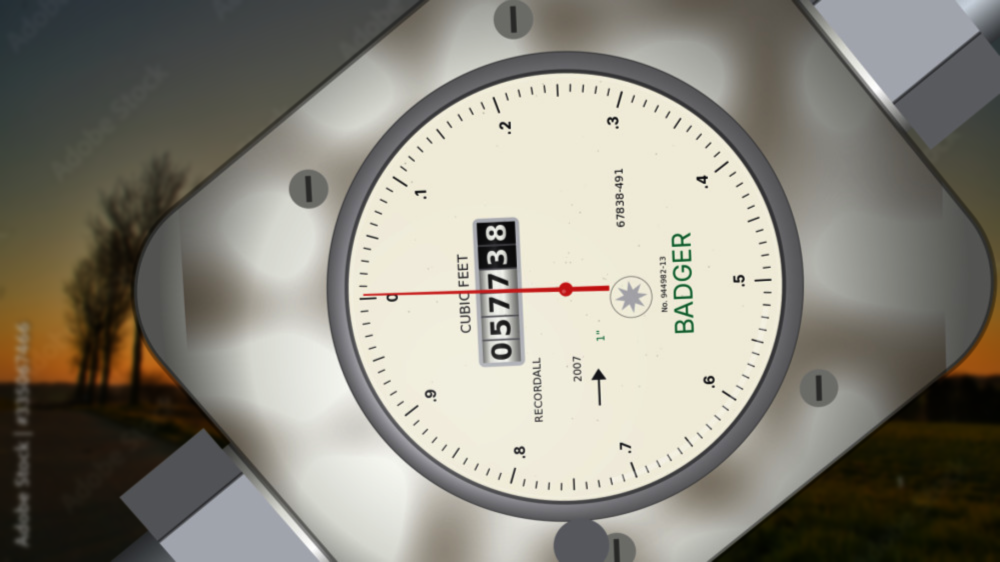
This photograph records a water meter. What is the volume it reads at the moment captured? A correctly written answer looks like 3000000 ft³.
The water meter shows 57738.00 ft³
